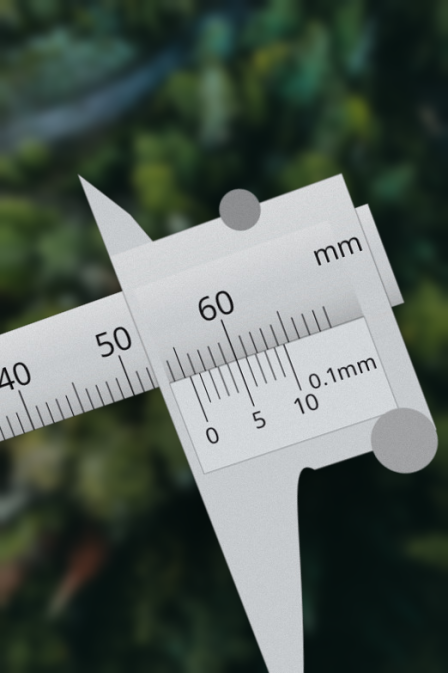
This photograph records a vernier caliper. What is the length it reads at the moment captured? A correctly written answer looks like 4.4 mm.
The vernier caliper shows 55.5 mm
